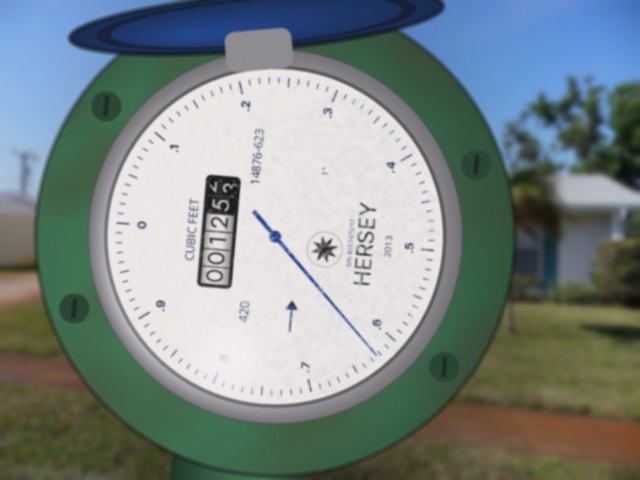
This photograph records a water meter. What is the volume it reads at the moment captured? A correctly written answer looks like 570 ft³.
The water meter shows 1252.62 ft³
